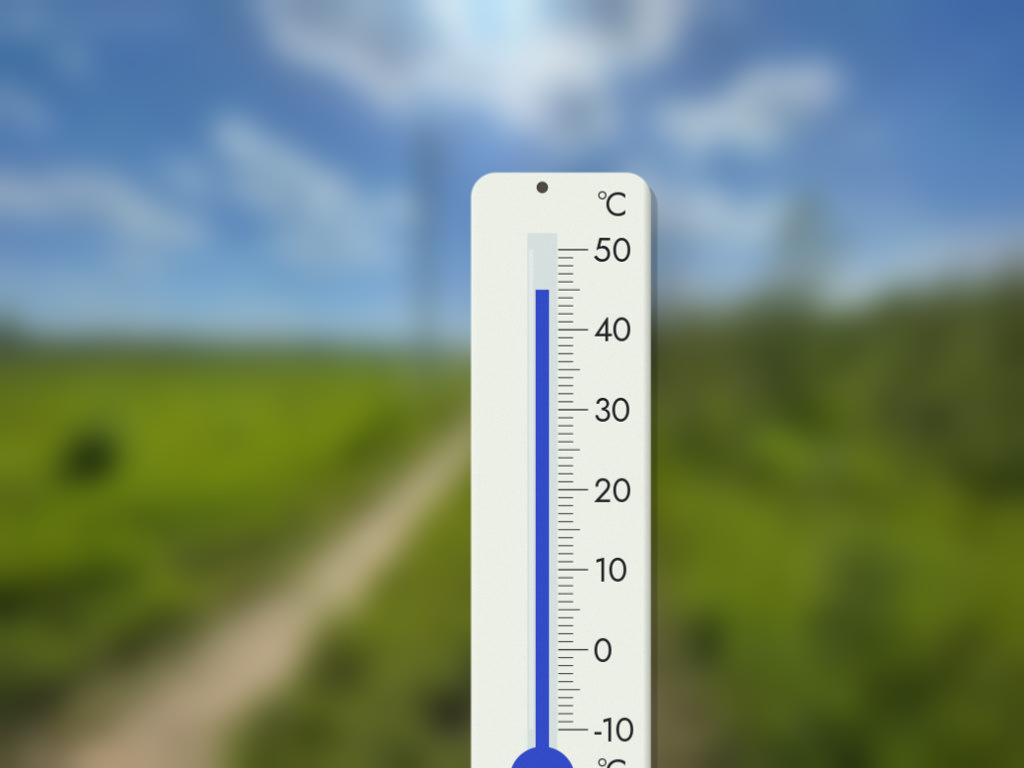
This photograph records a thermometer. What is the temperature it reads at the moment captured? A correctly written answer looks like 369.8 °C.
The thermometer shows 45 °C
